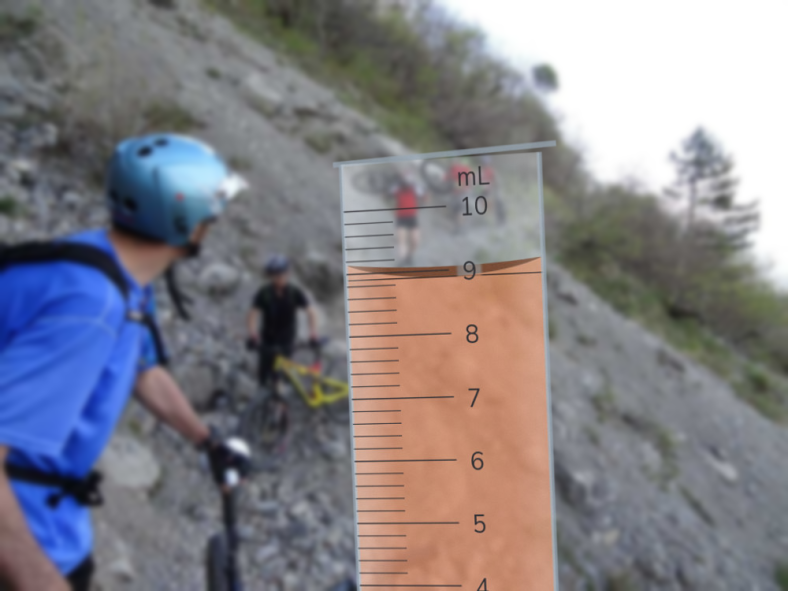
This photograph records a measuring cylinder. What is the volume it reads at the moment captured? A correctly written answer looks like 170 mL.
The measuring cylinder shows 8.9 mL
